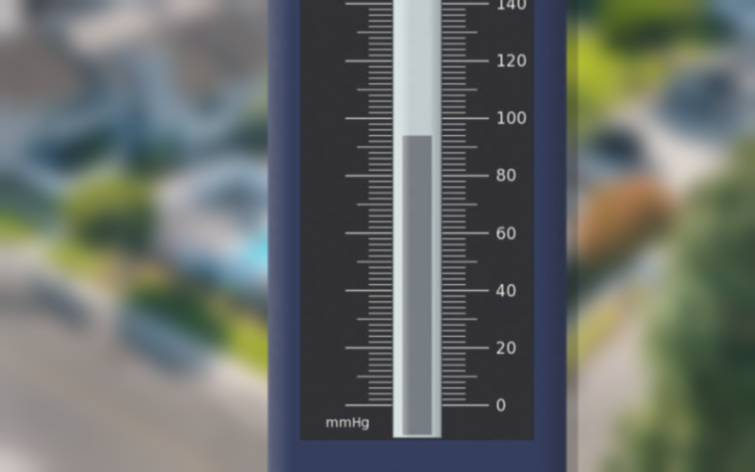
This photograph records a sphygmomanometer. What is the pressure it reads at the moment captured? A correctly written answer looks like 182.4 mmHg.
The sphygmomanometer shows 94 mmHg
